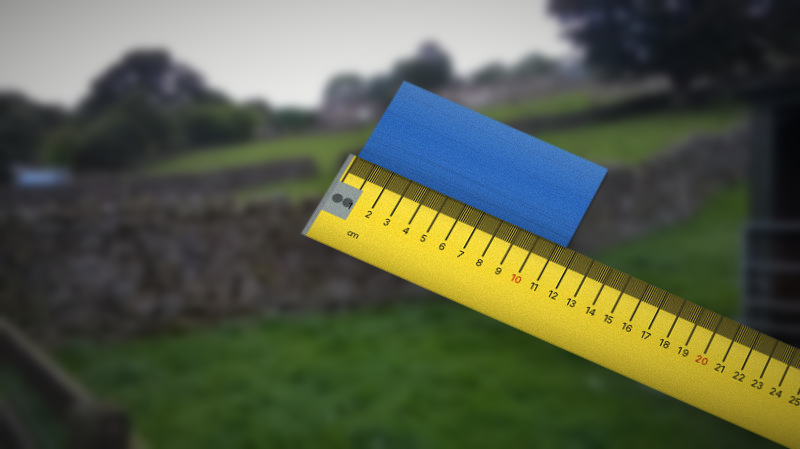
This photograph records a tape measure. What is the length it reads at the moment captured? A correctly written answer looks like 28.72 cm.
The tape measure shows 11.5 cm
